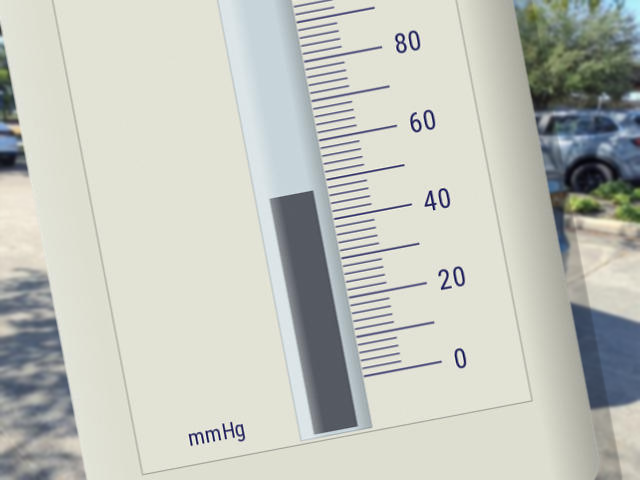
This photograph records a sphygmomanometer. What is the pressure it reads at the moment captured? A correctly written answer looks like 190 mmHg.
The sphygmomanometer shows 48 mmHg
